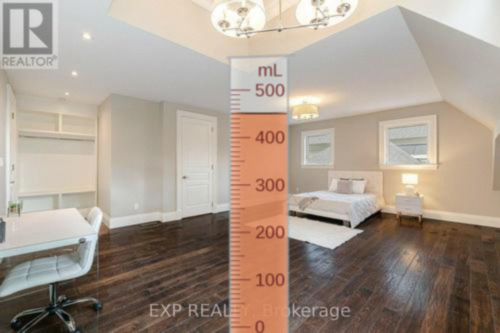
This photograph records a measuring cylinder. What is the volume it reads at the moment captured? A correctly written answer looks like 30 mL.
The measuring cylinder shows 450 mL
